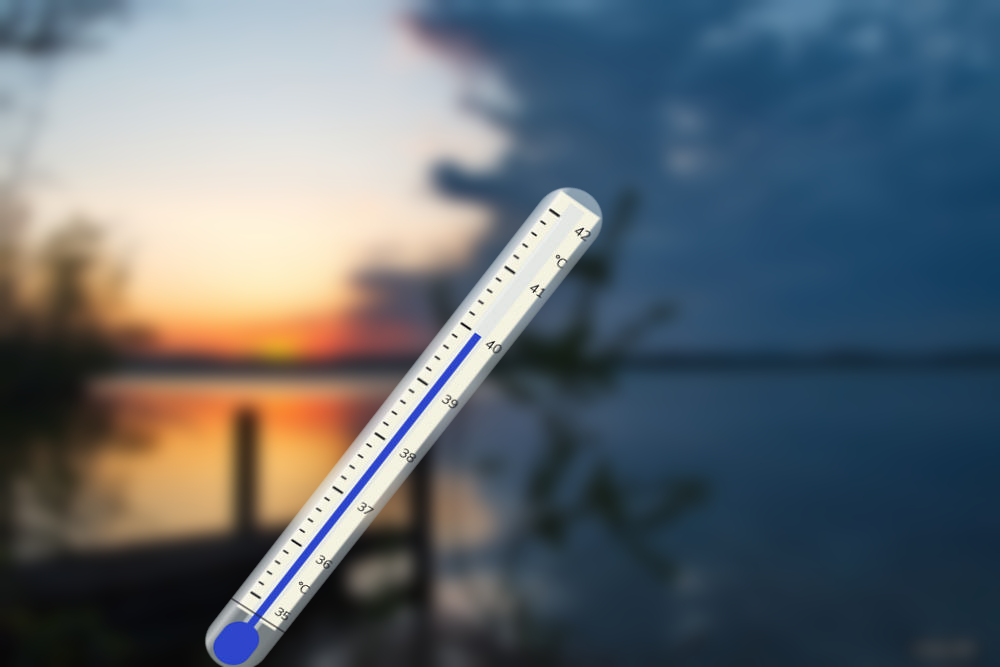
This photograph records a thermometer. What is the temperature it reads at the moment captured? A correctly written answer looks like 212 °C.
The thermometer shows 40 °C
